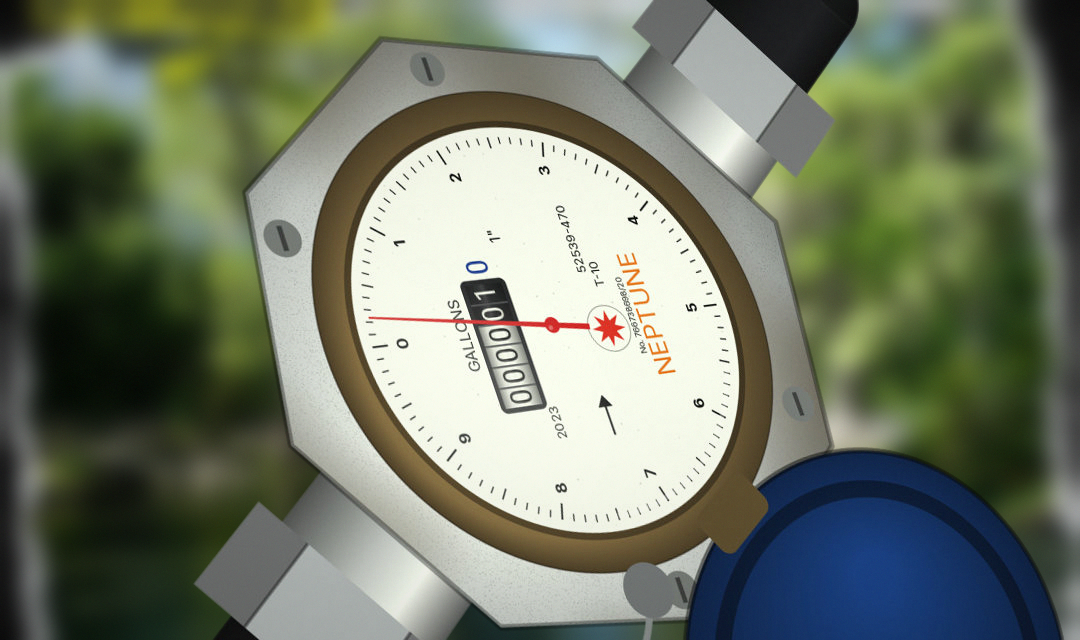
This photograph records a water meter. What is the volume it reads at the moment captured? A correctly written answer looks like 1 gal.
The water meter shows 10.2 gal
